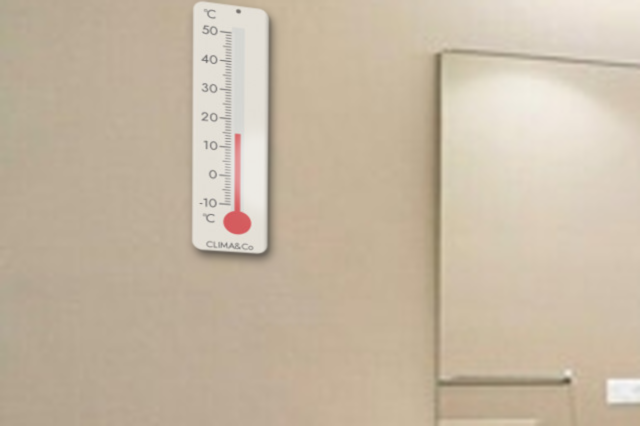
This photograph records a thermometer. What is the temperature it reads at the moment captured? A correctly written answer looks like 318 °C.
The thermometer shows 15 °C
